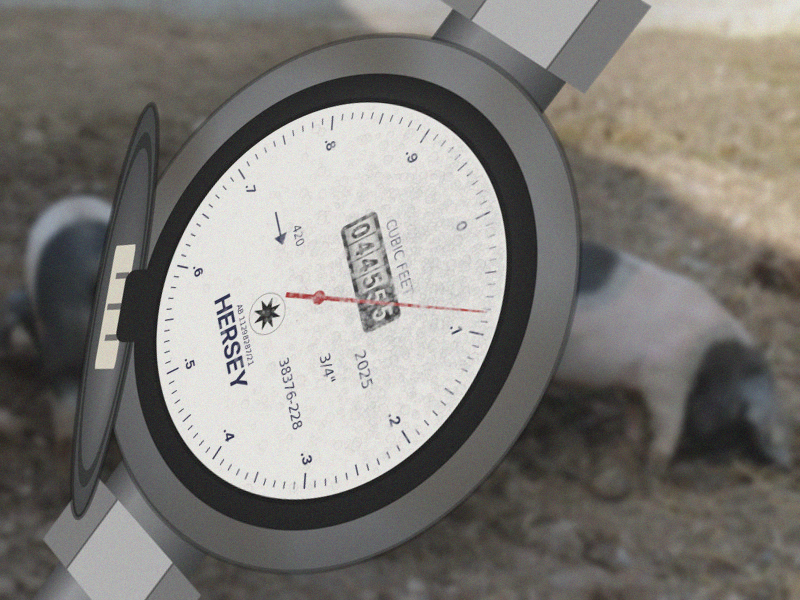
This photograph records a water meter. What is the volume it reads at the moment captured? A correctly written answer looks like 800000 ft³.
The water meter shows 44555.08 ft³
